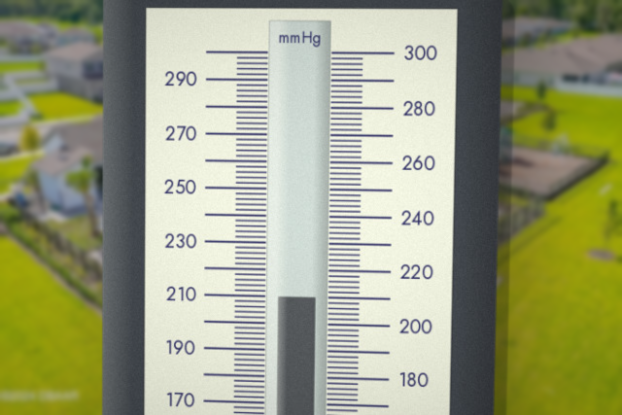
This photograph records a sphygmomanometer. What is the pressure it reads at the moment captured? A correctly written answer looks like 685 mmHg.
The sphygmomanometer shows 210 mmHg
